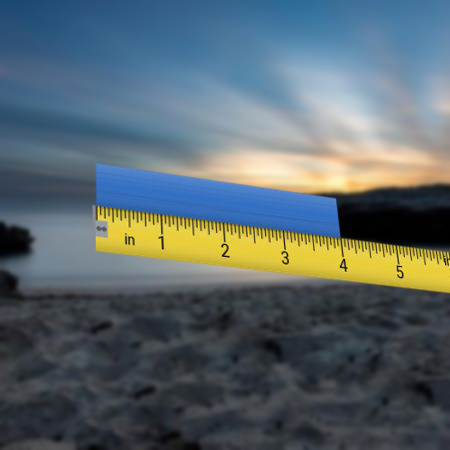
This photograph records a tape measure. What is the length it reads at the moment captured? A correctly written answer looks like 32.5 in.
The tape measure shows 4 in
